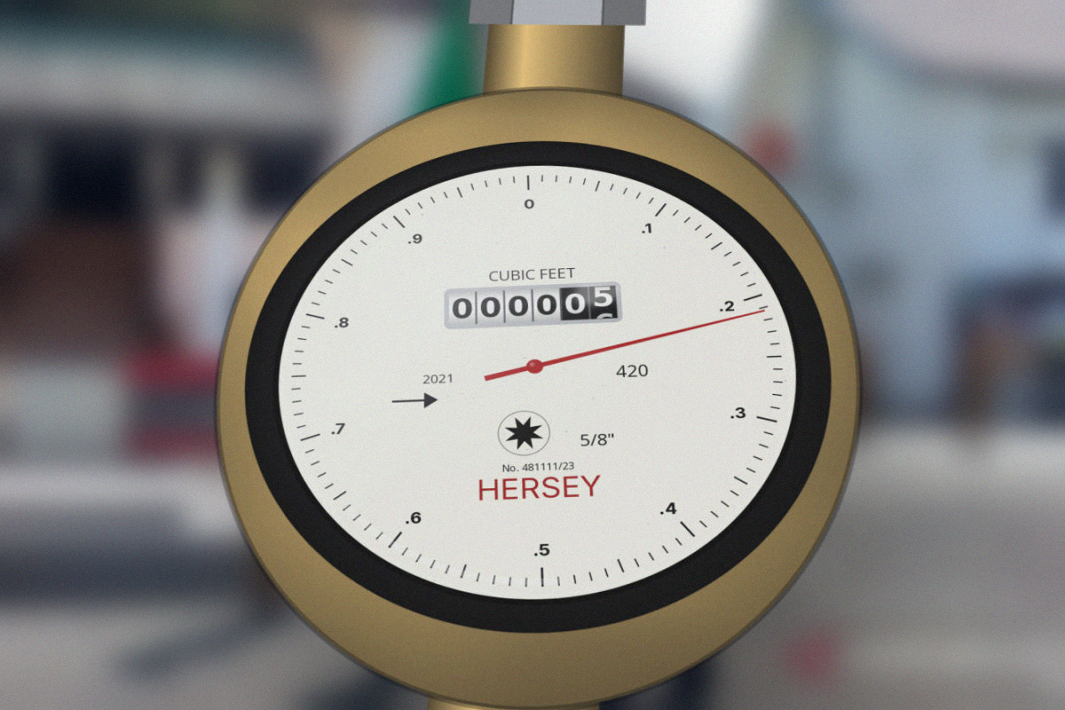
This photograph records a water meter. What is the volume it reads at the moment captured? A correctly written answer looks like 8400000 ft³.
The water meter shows 5.21 ft³
